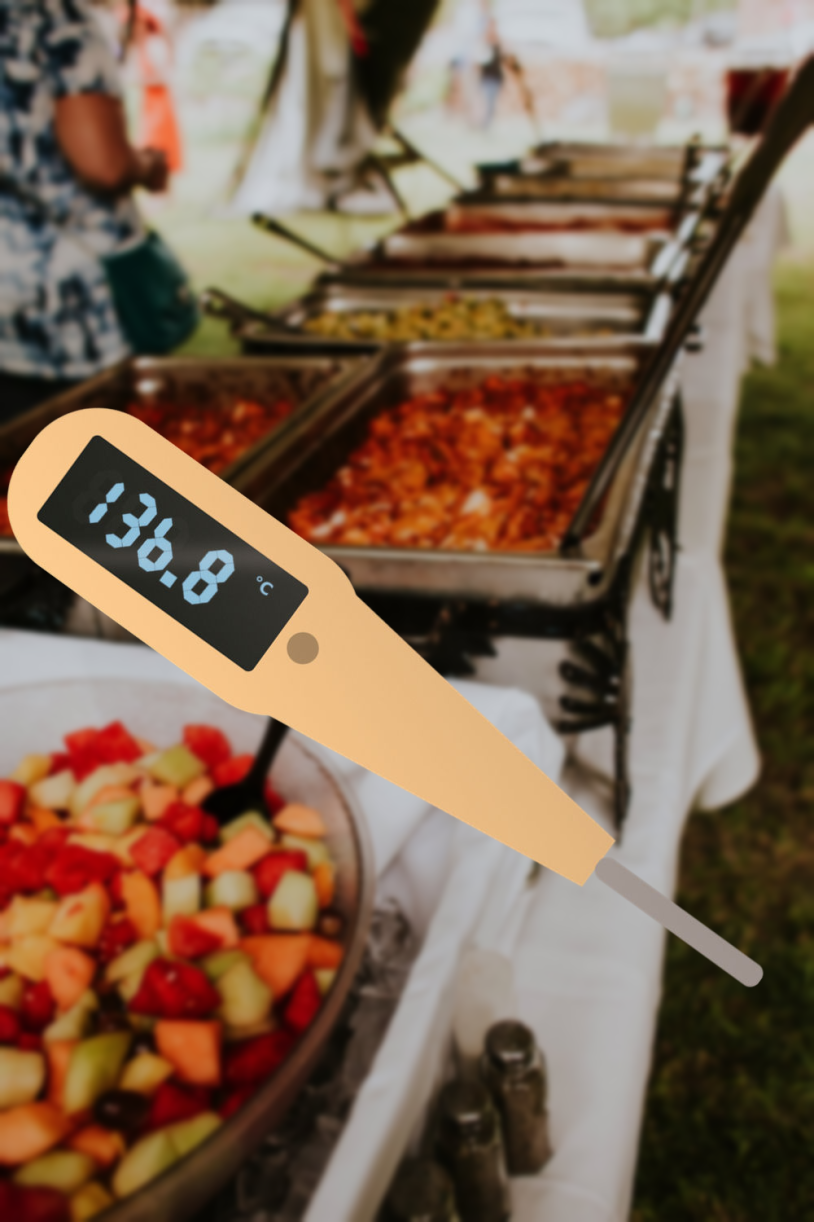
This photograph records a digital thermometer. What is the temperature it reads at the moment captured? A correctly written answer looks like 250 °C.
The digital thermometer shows 136.8 °C
